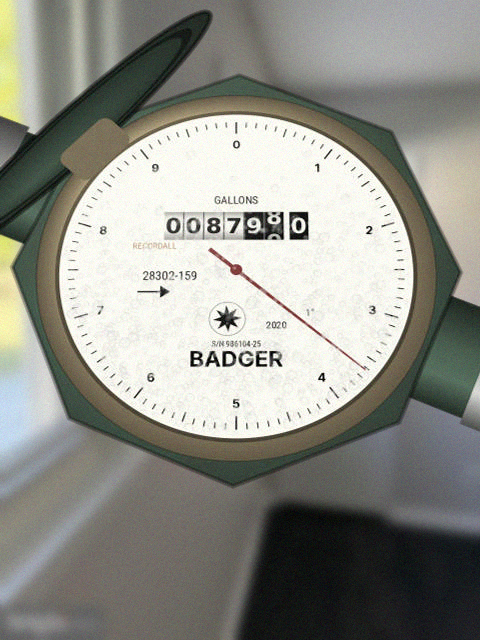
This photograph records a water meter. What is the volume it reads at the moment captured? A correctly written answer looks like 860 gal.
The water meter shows 87983.6 gal
